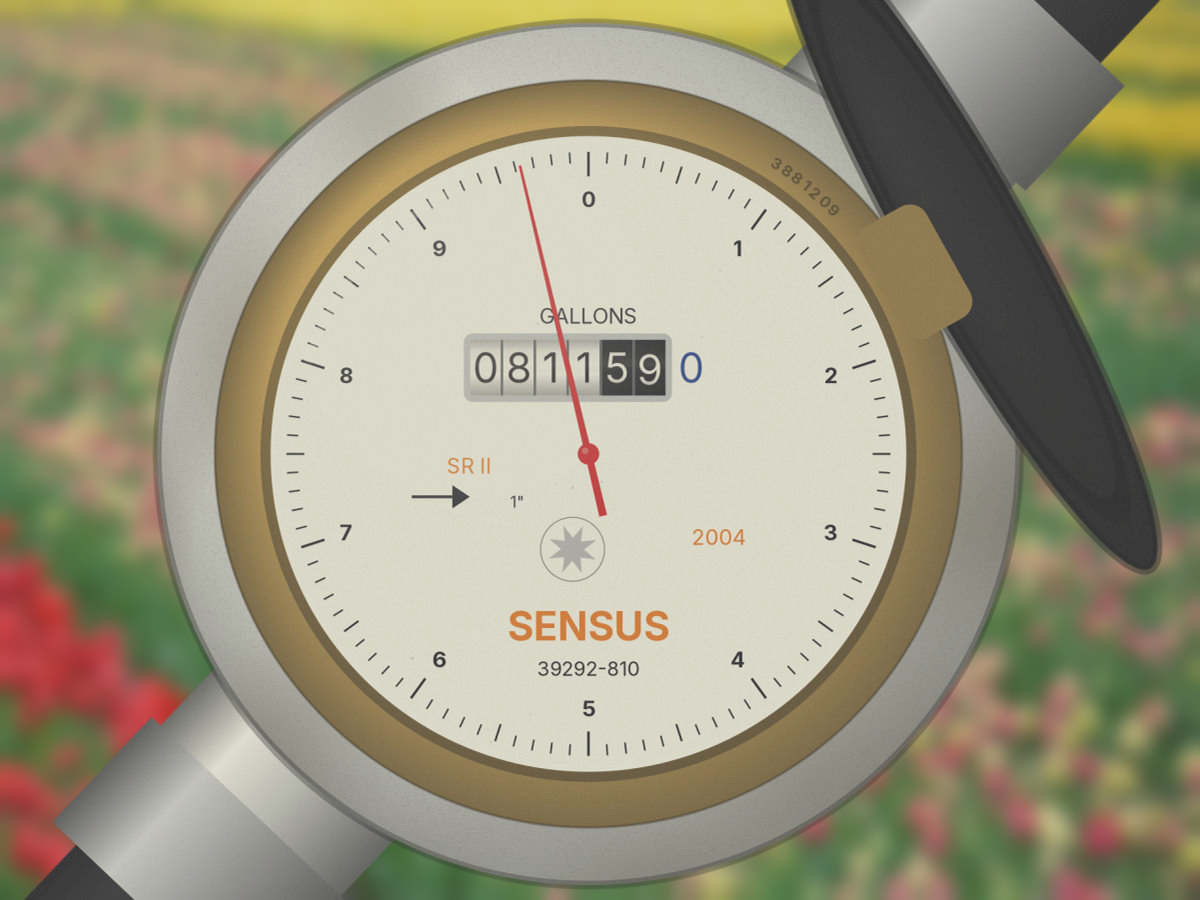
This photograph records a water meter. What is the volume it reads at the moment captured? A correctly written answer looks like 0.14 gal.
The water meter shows 811589.6 gal
